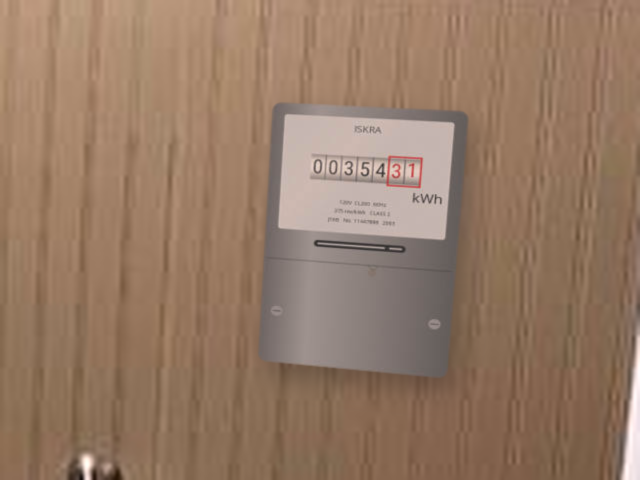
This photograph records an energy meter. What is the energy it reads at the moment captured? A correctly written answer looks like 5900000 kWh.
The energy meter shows 354.31 kWh
